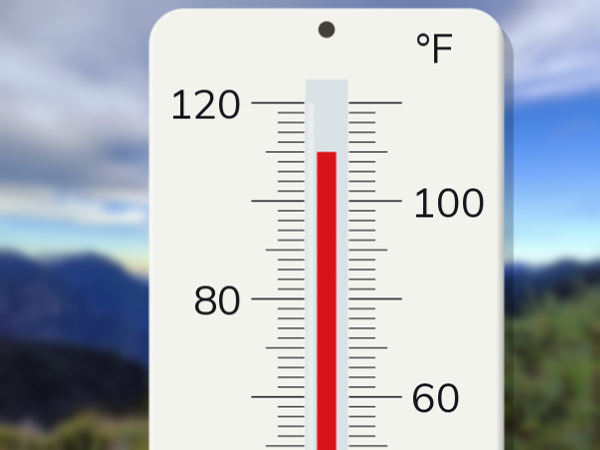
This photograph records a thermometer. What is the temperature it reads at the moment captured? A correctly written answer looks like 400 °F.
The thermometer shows 110 °F
